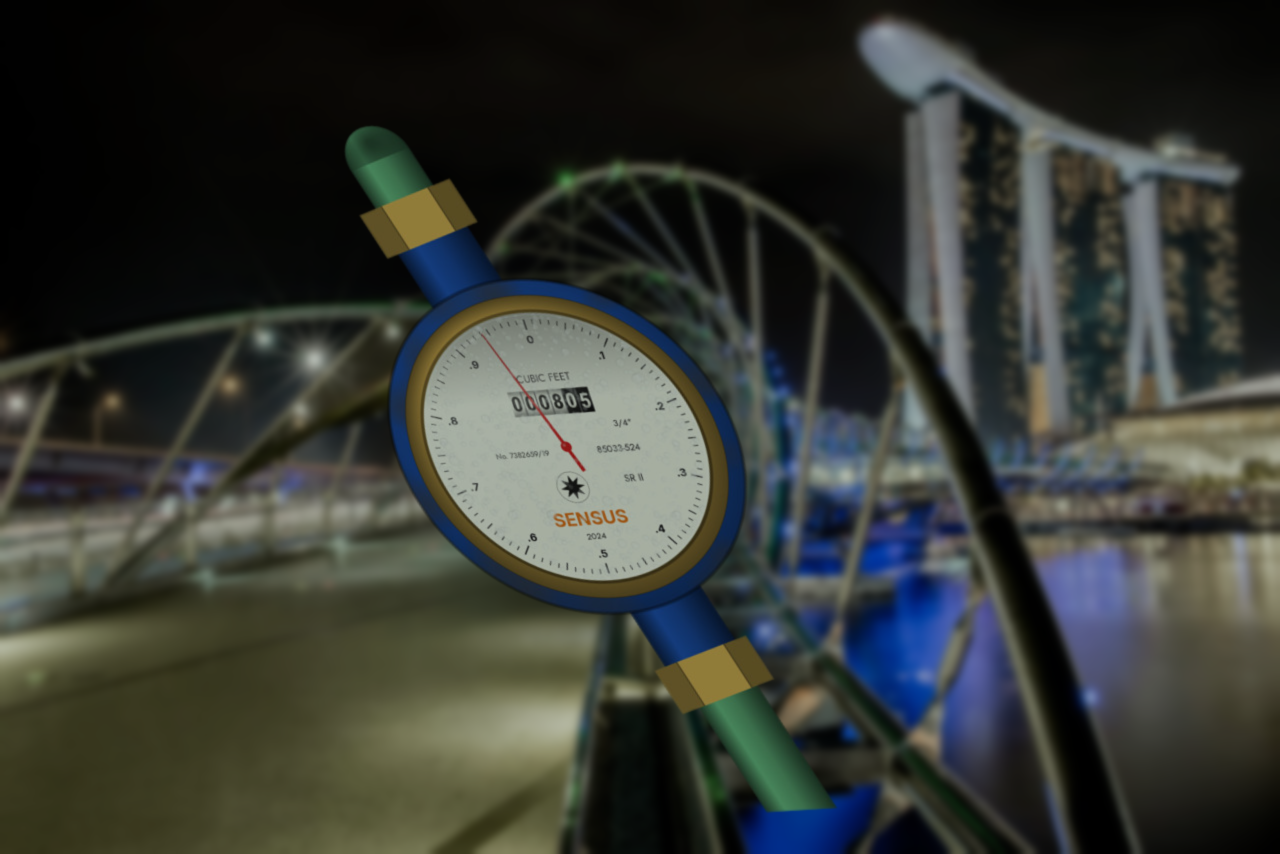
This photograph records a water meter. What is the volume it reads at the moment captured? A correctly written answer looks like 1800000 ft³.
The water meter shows 804.94 ft³
